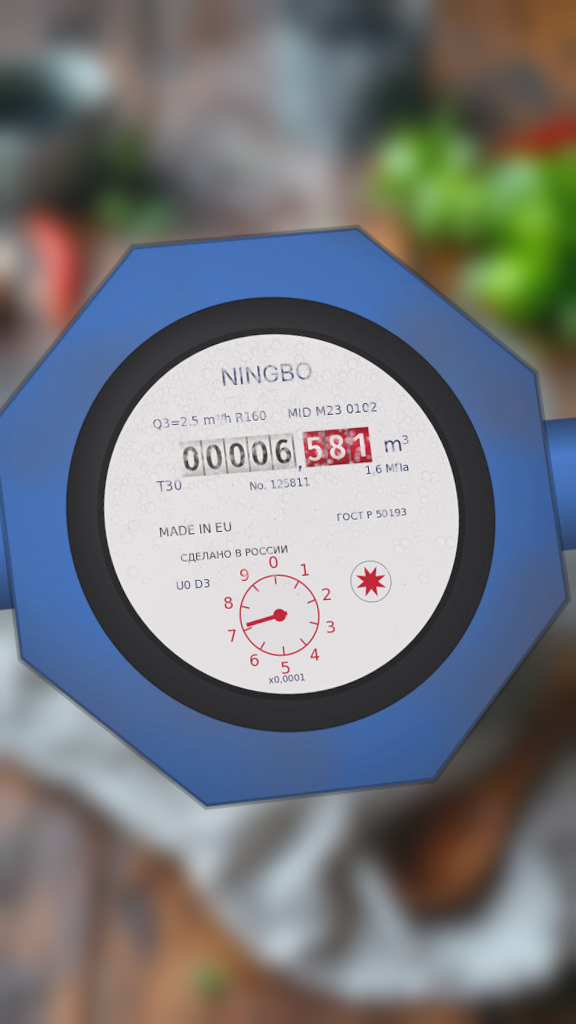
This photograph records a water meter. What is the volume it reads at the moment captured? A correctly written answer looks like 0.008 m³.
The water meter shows 6.5817 m³
